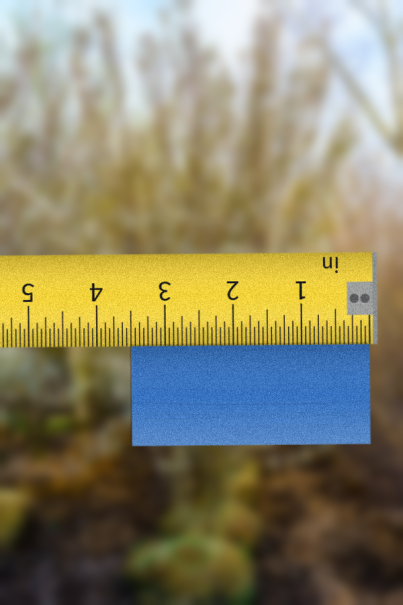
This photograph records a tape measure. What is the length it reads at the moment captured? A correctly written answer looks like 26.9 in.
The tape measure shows 3.5 in
